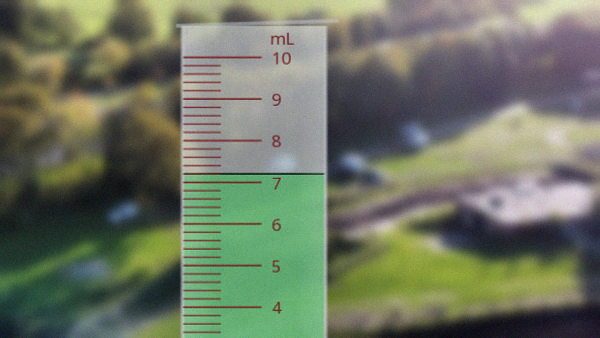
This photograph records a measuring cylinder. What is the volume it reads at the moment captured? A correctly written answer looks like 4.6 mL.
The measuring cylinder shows 7.2 mL
